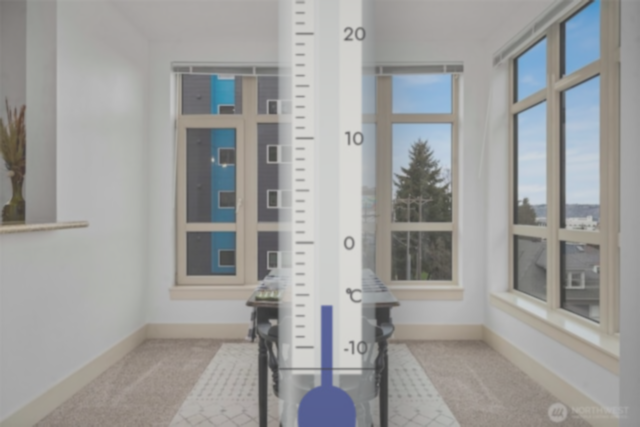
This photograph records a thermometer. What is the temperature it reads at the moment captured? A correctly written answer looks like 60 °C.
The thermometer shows -6 °C
